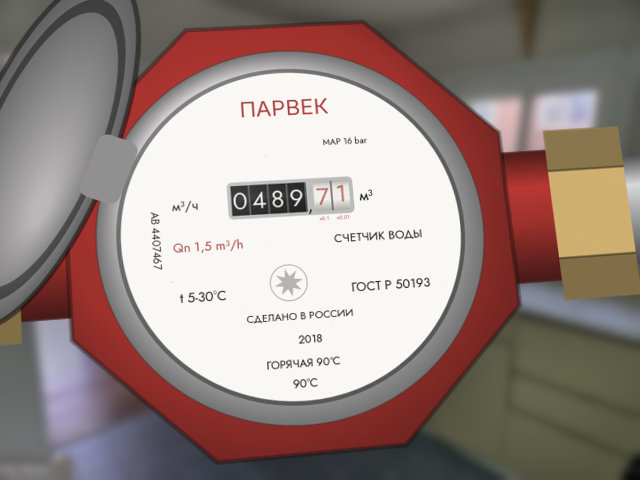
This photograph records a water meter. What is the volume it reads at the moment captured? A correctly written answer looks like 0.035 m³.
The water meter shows 489.71 m³
